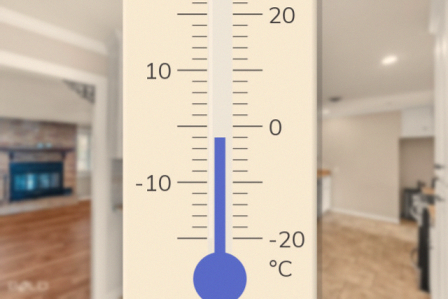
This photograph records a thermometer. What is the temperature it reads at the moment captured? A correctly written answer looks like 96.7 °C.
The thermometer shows -2 °C
